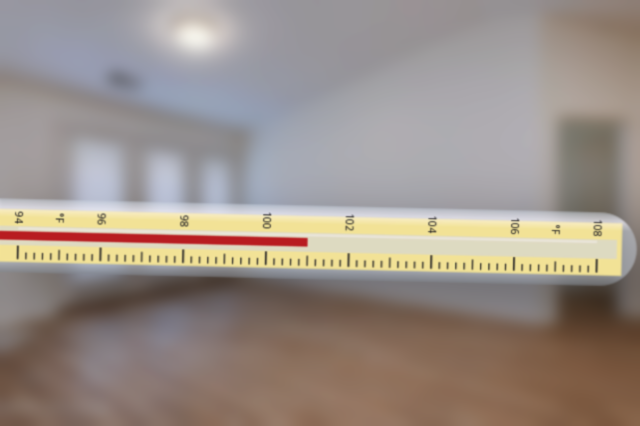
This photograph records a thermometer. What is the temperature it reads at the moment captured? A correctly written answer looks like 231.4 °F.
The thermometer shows 101 °F
